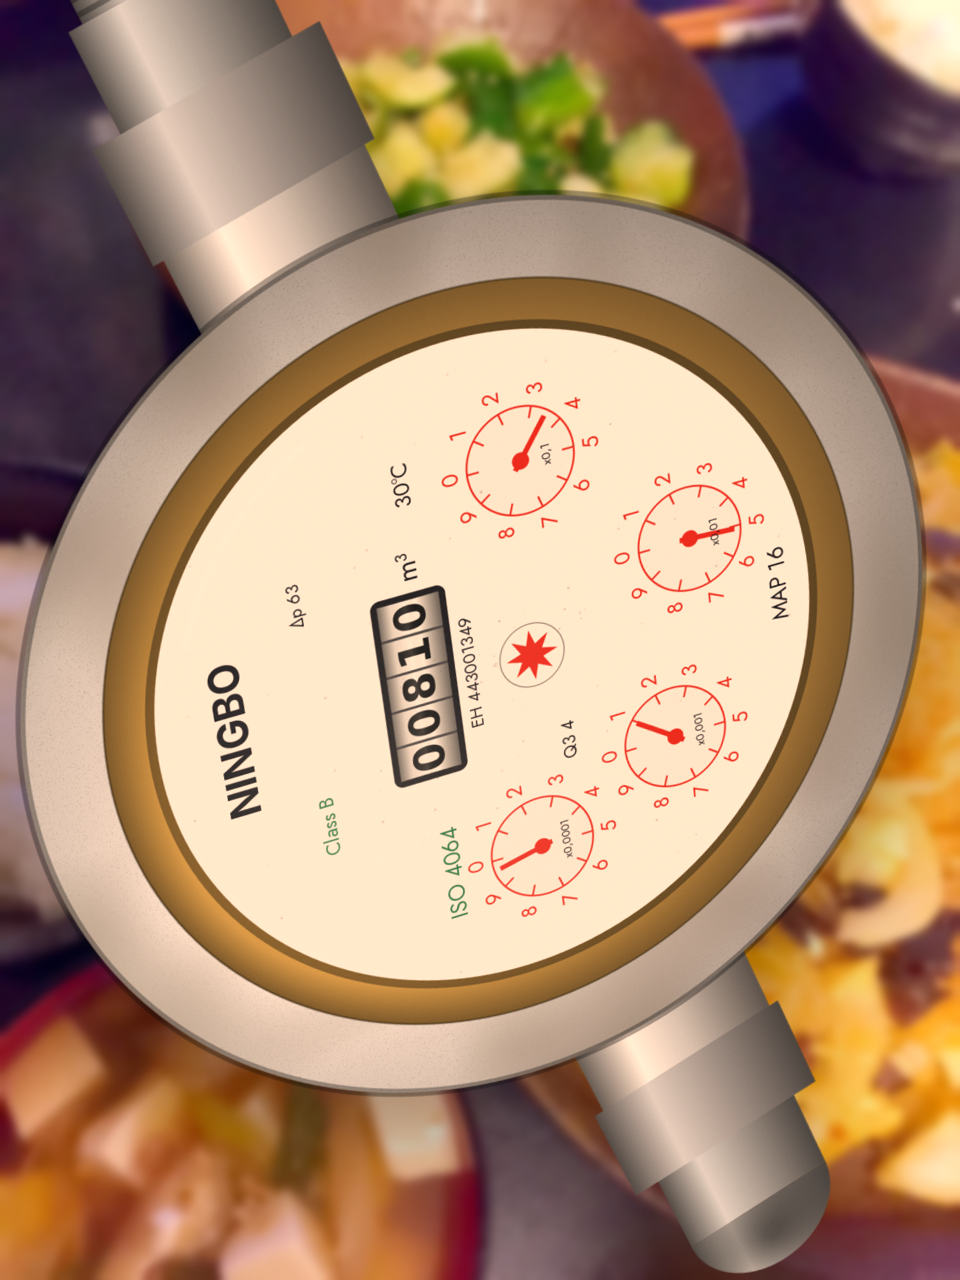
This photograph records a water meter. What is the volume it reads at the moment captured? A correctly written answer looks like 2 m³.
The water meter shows 810.3509 m³
